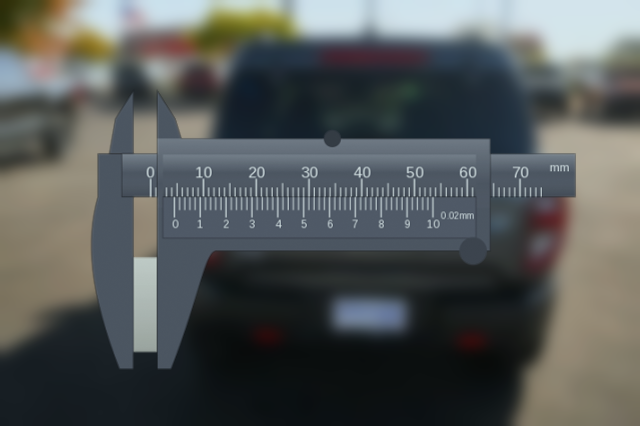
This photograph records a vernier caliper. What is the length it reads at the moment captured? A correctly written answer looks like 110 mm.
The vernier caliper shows 4.5 mm
